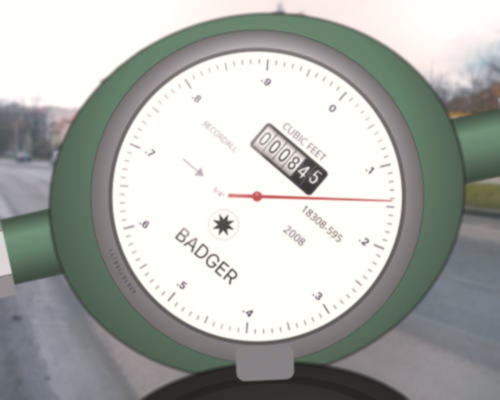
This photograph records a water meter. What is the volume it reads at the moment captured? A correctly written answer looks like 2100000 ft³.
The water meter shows 845.14 ft³
